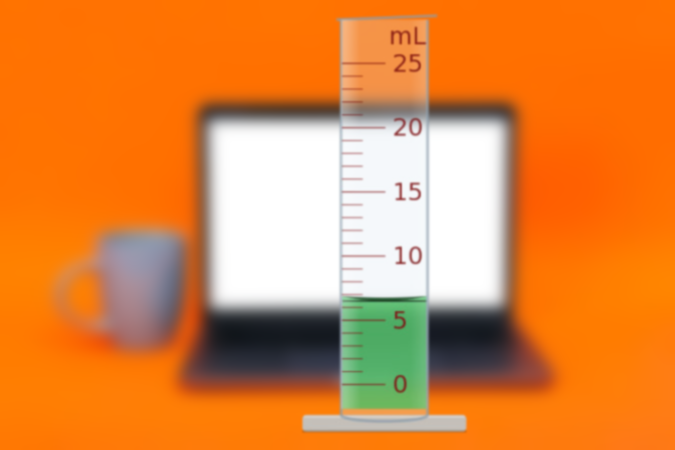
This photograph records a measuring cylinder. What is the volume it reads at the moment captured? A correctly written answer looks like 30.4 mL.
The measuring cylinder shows 6.5 mL
